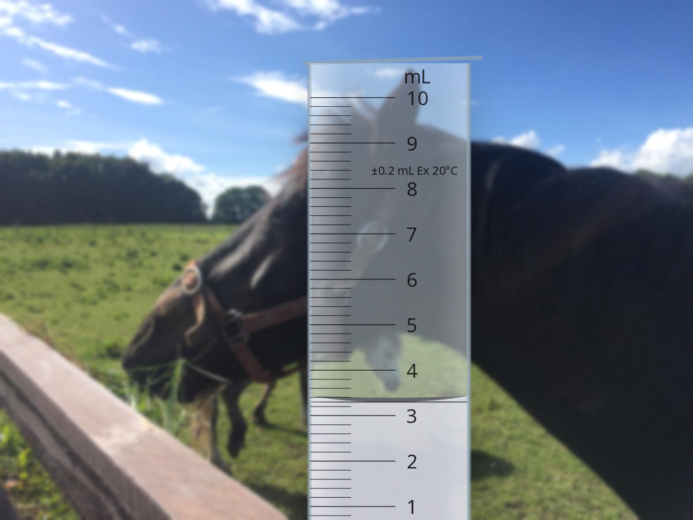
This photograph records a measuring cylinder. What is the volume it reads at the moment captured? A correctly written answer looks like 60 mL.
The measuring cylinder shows 3.3 mL
